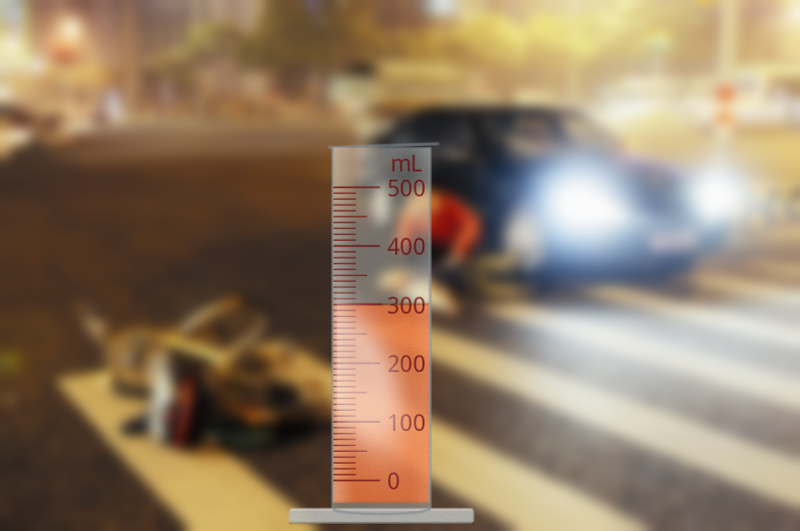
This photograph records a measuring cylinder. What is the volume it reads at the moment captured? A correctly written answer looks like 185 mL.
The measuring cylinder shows 300 mL
